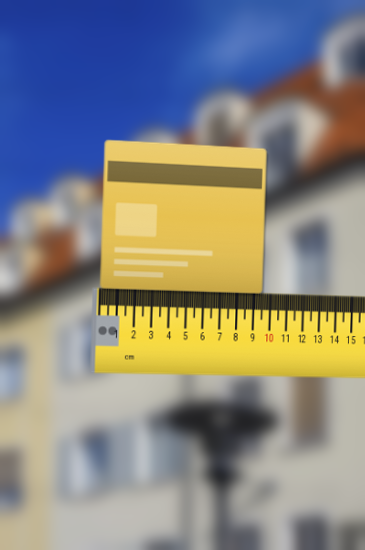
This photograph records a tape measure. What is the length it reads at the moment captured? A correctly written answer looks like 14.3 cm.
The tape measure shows 9.5 cm
